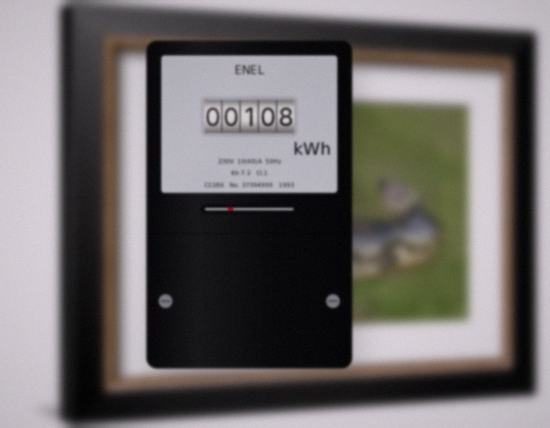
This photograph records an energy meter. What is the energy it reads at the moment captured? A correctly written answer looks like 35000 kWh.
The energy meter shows 108 kWh
